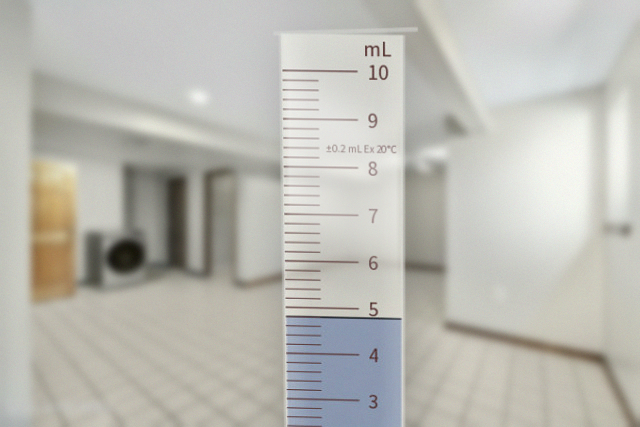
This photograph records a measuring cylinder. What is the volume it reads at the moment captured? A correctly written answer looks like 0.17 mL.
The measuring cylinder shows 4.8 mL
